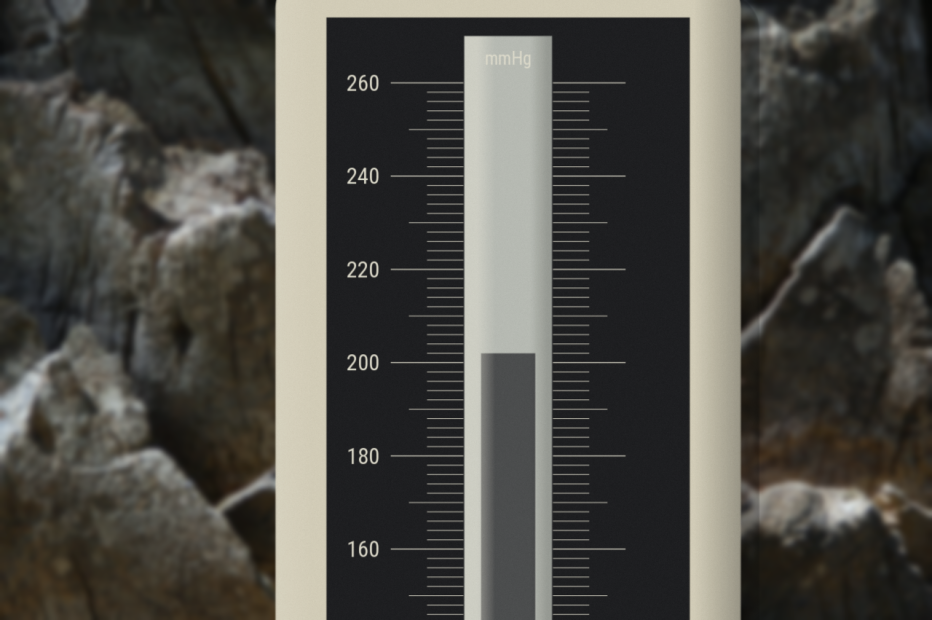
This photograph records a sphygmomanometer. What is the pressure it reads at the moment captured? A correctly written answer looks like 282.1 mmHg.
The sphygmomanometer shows 202 mmHg
